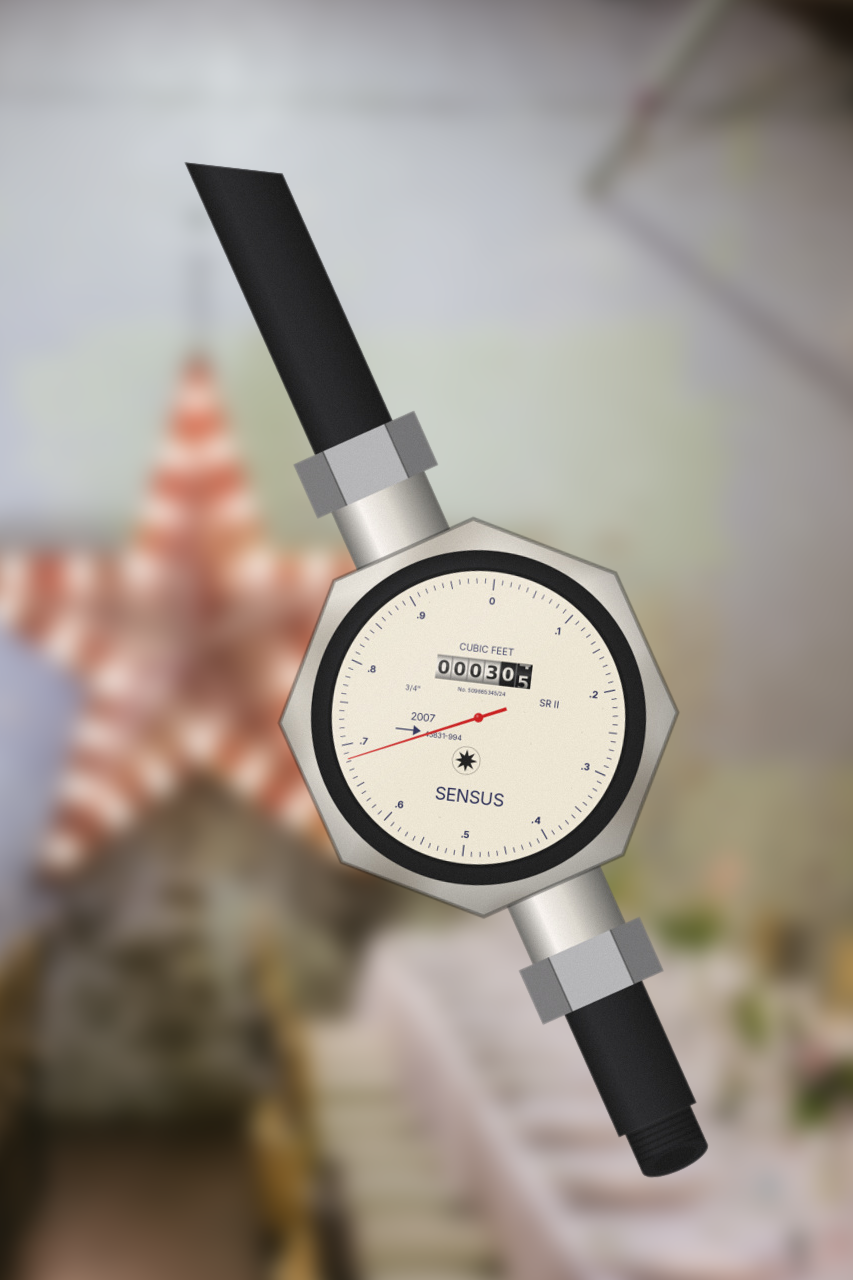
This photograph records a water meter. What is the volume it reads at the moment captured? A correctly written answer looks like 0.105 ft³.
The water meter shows 304.68 ft³
